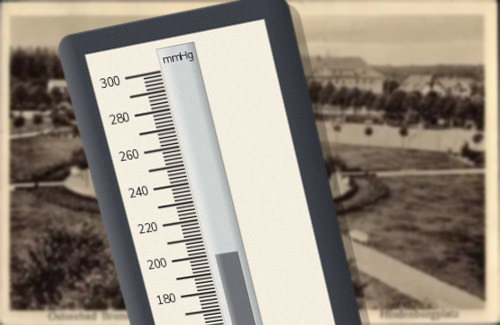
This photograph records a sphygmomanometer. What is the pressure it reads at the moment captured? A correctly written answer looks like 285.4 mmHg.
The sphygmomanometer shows 200 mmHg
